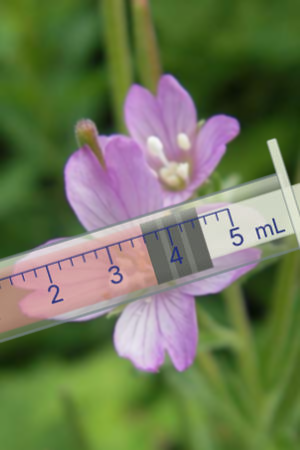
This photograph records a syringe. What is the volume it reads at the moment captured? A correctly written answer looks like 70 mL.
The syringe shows 3.6 mL
